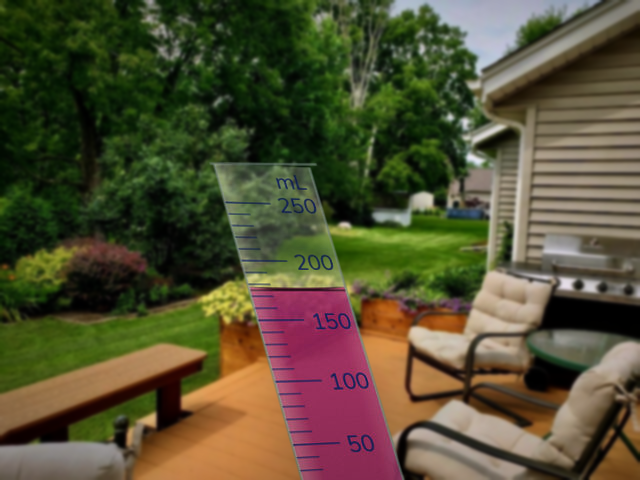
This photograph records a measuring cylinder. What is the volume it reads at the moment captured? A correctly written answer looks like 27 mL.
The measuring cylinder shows 175 mL
